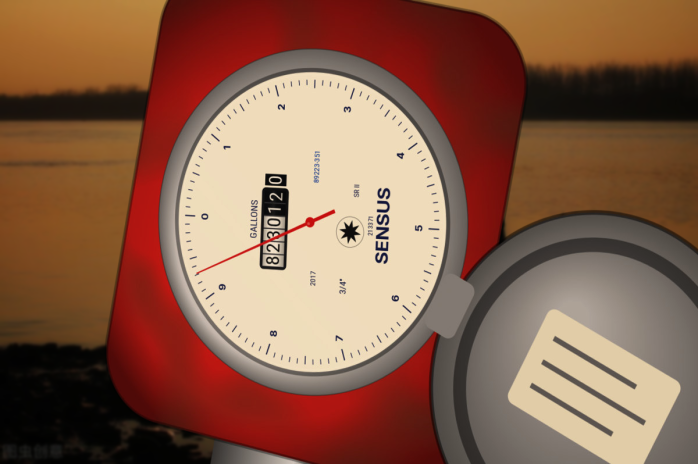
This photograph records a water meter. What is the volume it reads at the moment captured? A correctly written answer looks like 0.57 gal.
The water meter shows 8230119.3 gal
